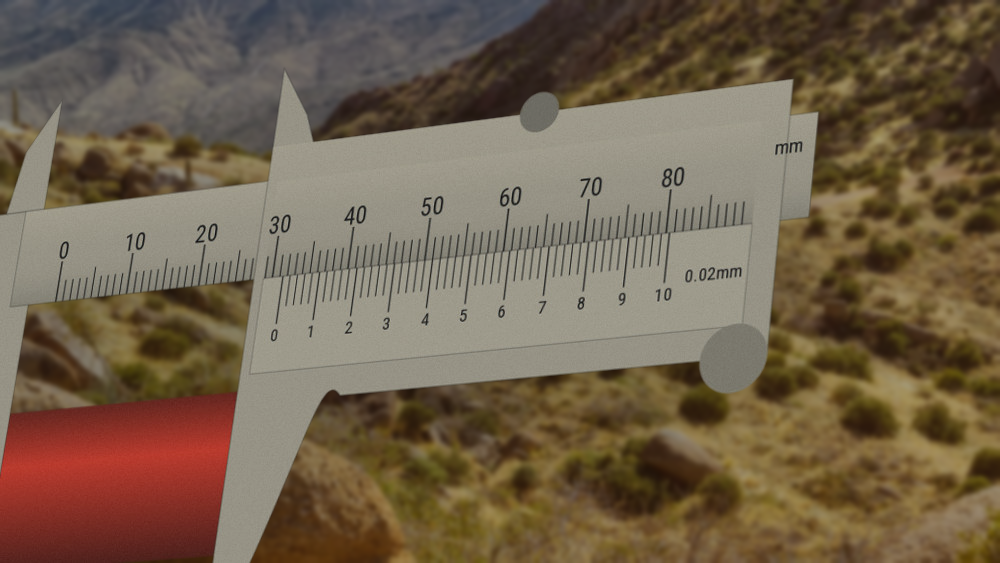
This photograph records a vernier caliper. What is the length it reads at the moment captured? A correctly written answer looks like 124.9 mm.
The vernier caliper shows 31.4 mm
